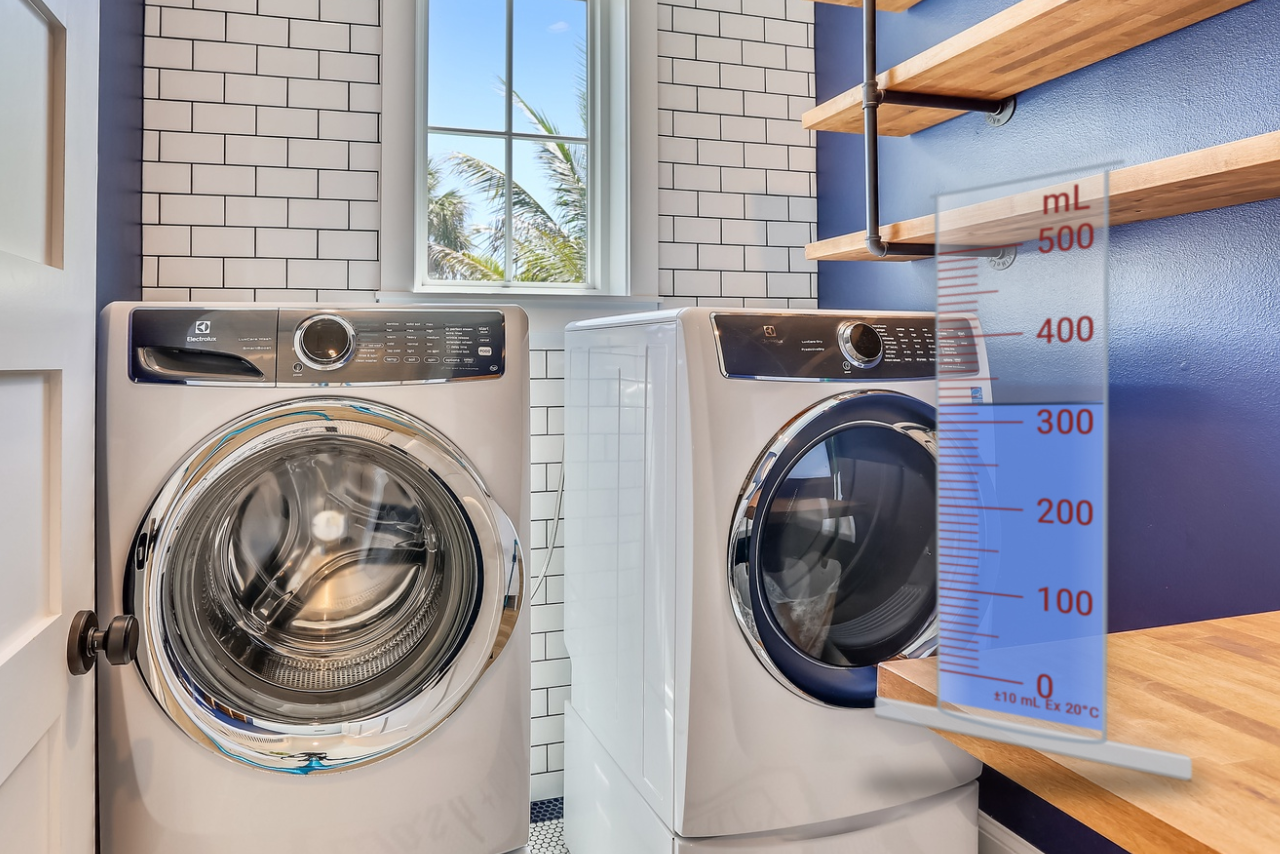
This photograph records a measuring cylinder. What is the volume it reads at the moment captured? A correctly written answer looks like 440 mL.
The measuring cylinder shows 320 mL
